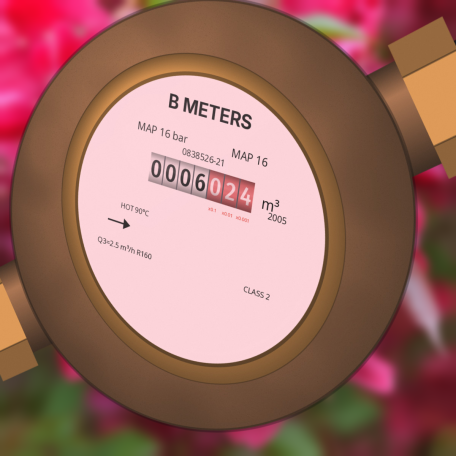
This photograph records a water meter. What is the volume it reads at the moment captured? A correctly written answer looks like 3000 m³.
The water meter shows 6.024 m³
